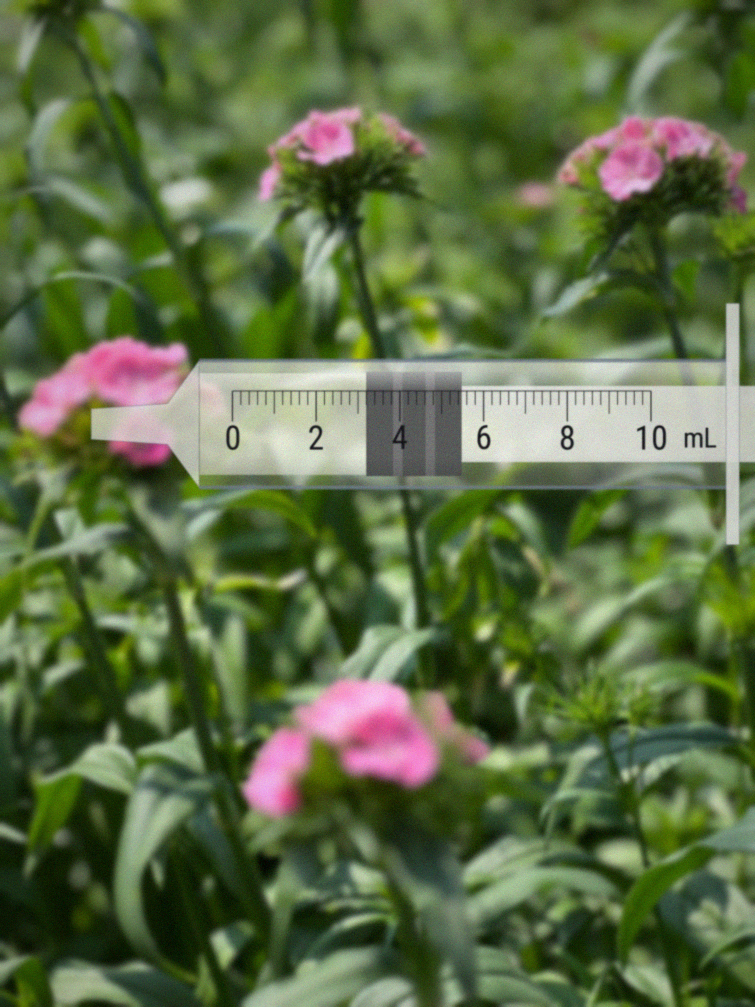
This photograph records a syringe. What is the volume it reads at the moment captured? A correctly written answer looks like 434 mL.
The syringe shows 3.2 mL
